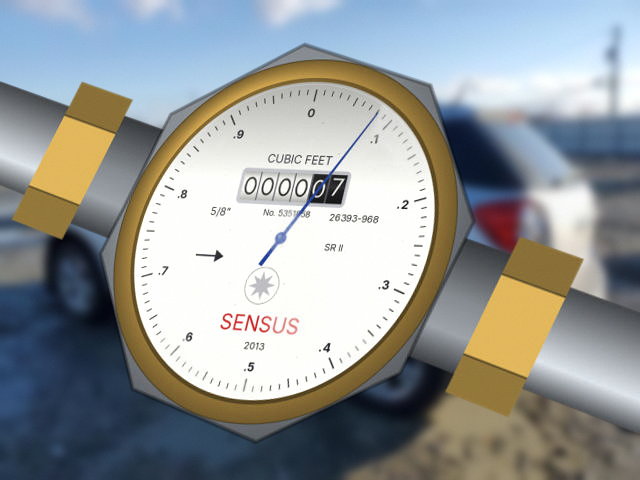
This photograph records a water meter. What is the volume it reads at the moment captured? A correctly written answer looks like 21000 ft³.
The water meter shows 7.08 ft³
